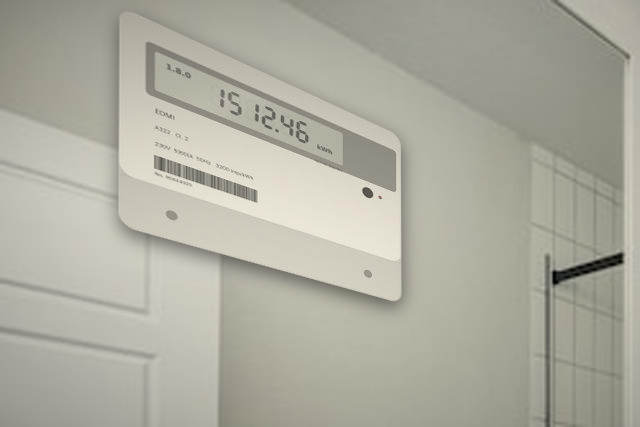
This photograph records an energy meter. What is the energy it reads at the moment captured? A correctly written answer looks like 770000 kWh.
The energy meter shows 1512.46 kWh
